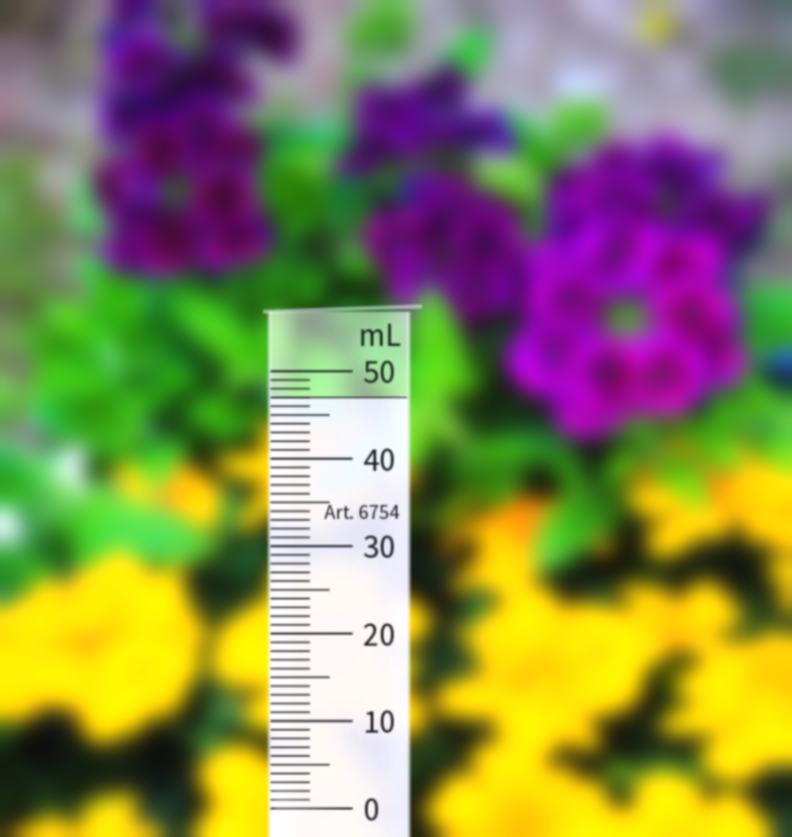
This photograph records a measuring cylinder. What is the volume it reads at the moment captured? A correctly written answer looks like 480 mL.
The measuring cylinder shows 47 mL
